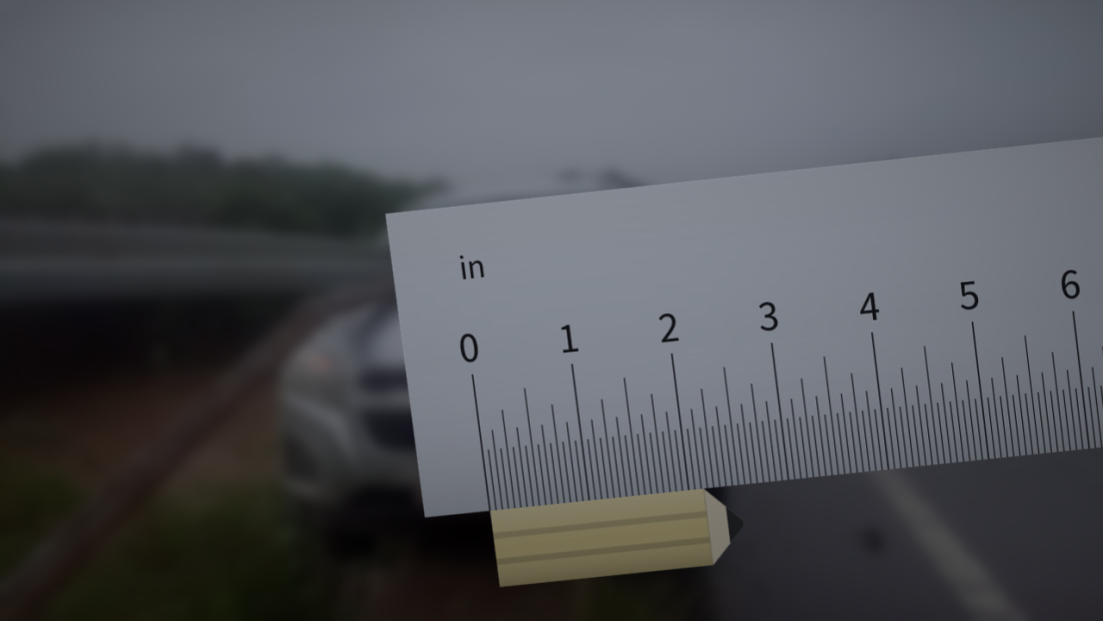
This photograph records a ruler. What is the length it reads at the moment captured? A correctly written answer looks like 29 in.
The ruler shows 2.5 in
